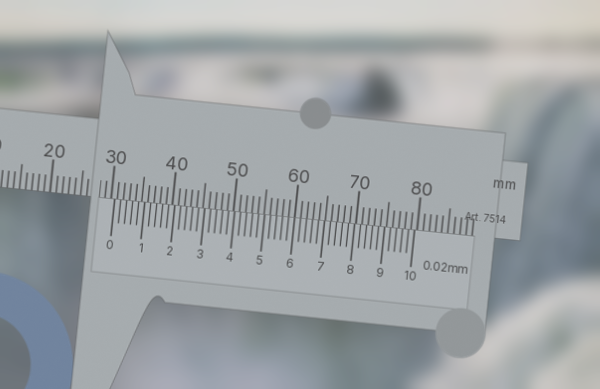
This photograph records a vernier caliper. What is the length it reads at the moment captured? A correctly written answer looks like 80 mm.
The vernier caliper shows 30.6 mm
